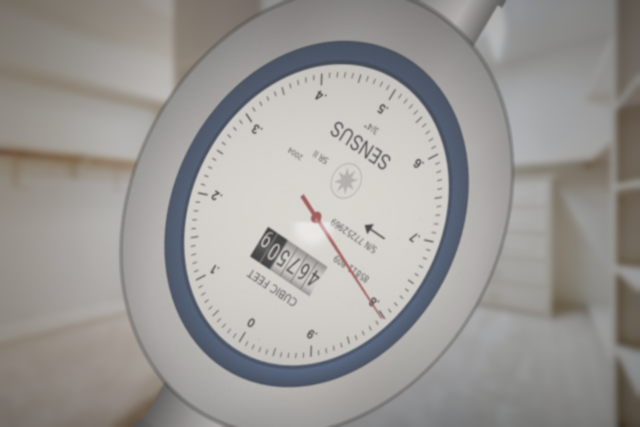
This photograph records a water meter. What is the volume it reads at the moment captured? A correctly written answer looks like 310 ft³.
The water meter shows 467508.80 ft³
